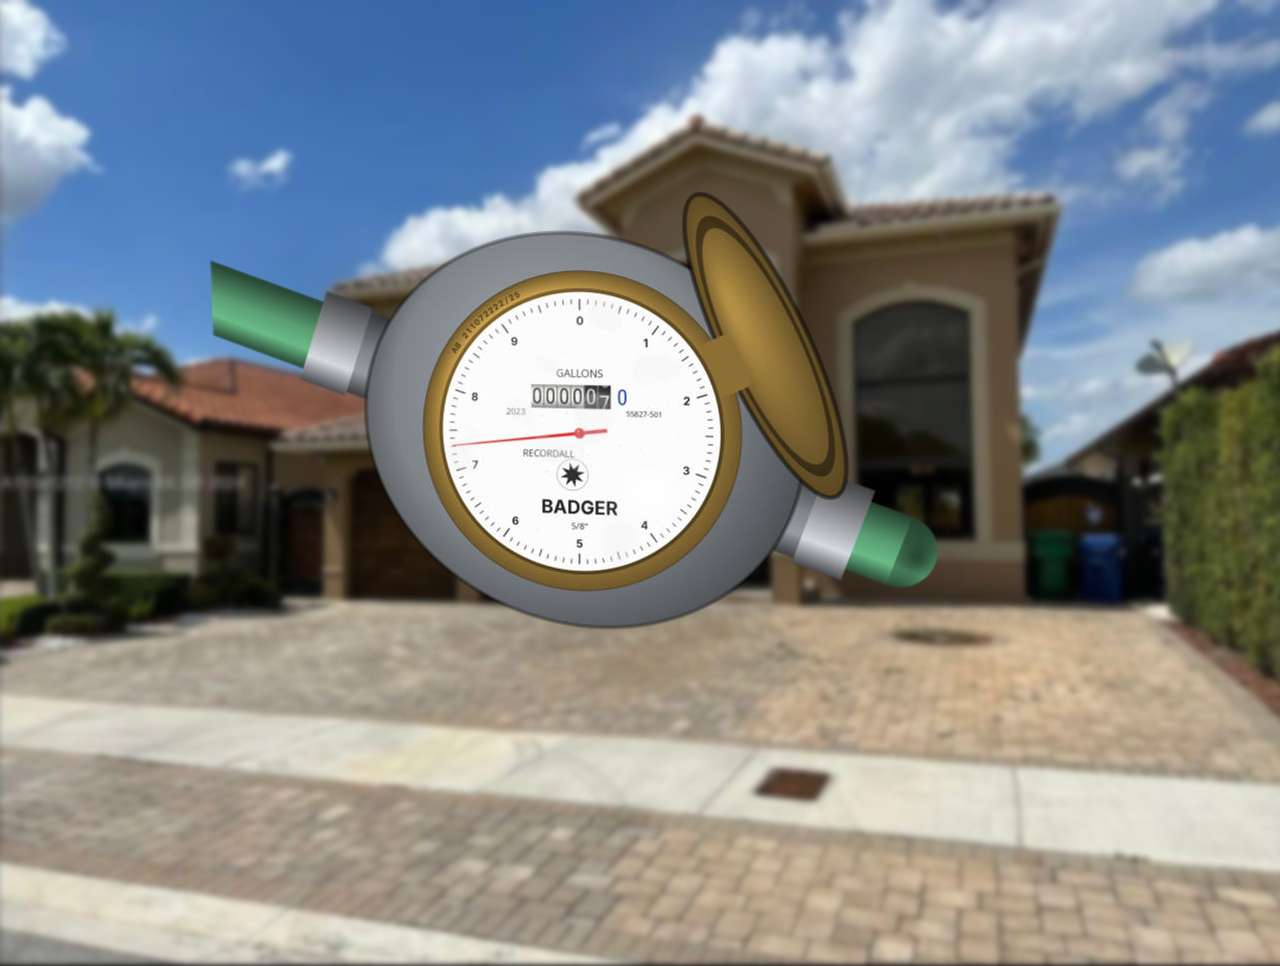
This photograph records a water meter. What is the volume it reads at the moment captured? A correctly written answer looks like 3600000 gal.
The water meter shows 67.3 gal
